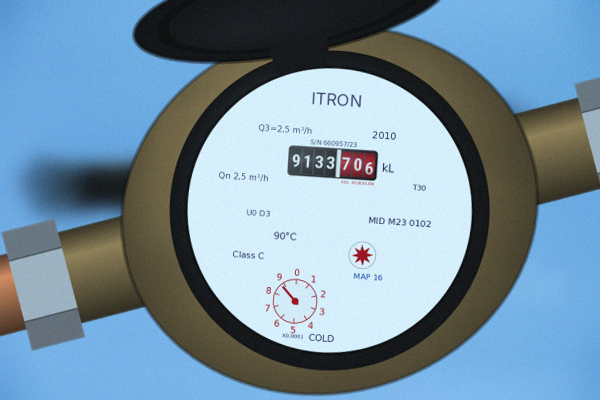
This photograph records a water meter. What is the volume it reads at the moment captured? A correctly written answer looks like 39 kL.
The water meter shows 9133.7058 kL
